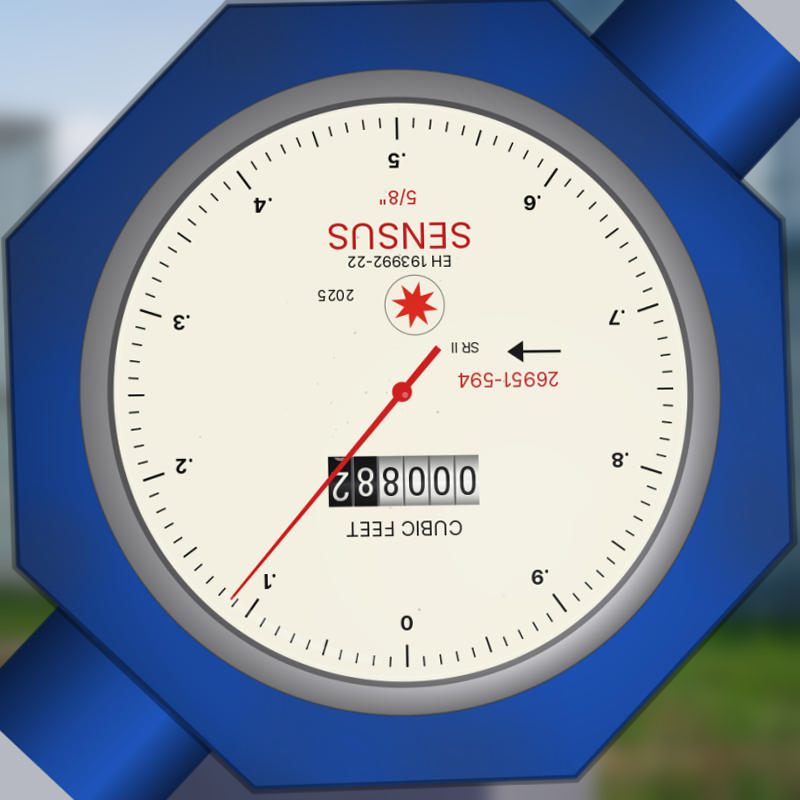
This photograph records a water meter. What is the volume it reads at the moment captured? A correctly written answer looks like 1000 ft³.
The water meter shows 882.11 ft³
